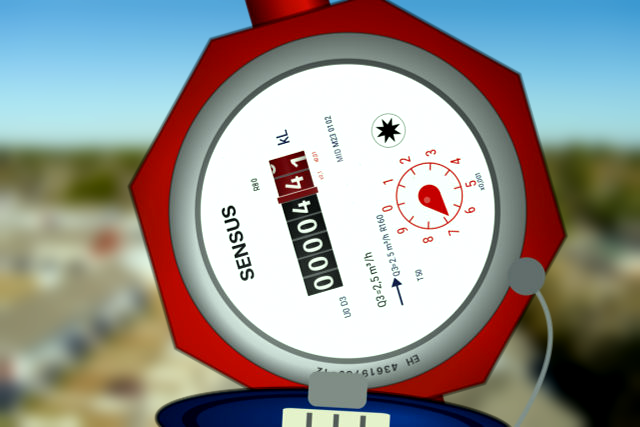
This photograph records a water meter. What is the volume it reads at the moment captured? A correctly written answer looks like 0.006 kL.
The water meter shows 4.406 kL
